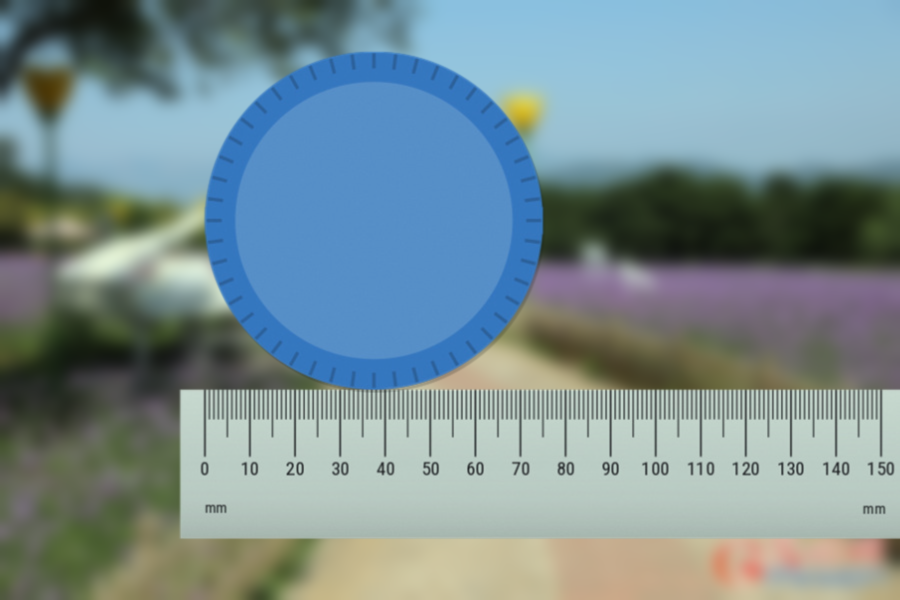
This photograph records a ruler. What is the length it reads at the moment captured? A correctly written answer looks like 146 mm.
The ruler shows 75 mm
